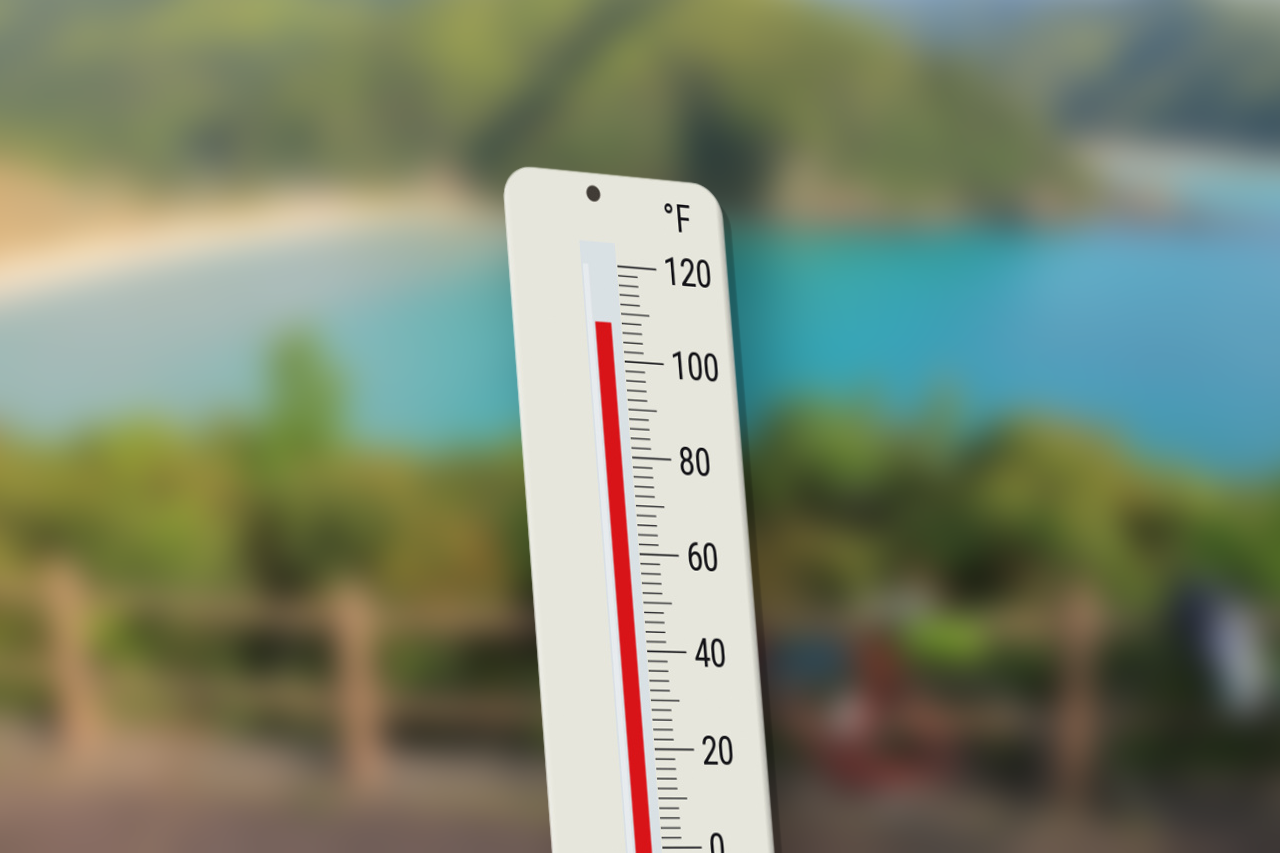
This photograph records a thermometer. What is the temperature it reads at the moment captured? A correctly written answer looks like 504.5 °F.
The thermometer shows 108 °F
